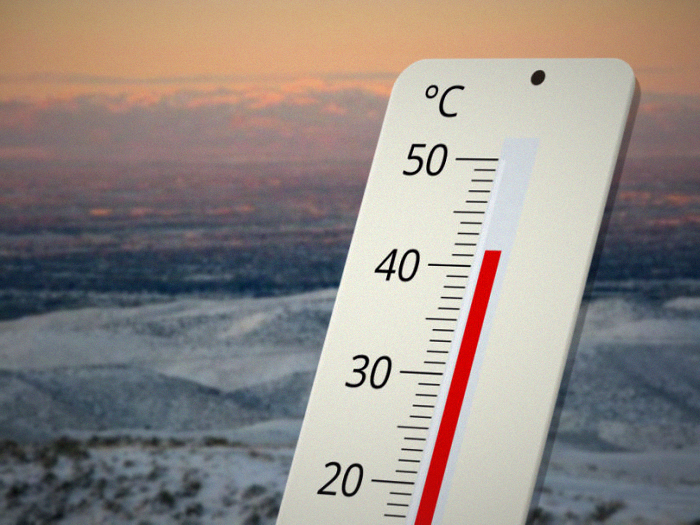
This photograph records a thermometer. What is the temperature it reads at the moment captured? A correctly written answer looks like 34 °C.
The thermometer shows 41.5 °C
